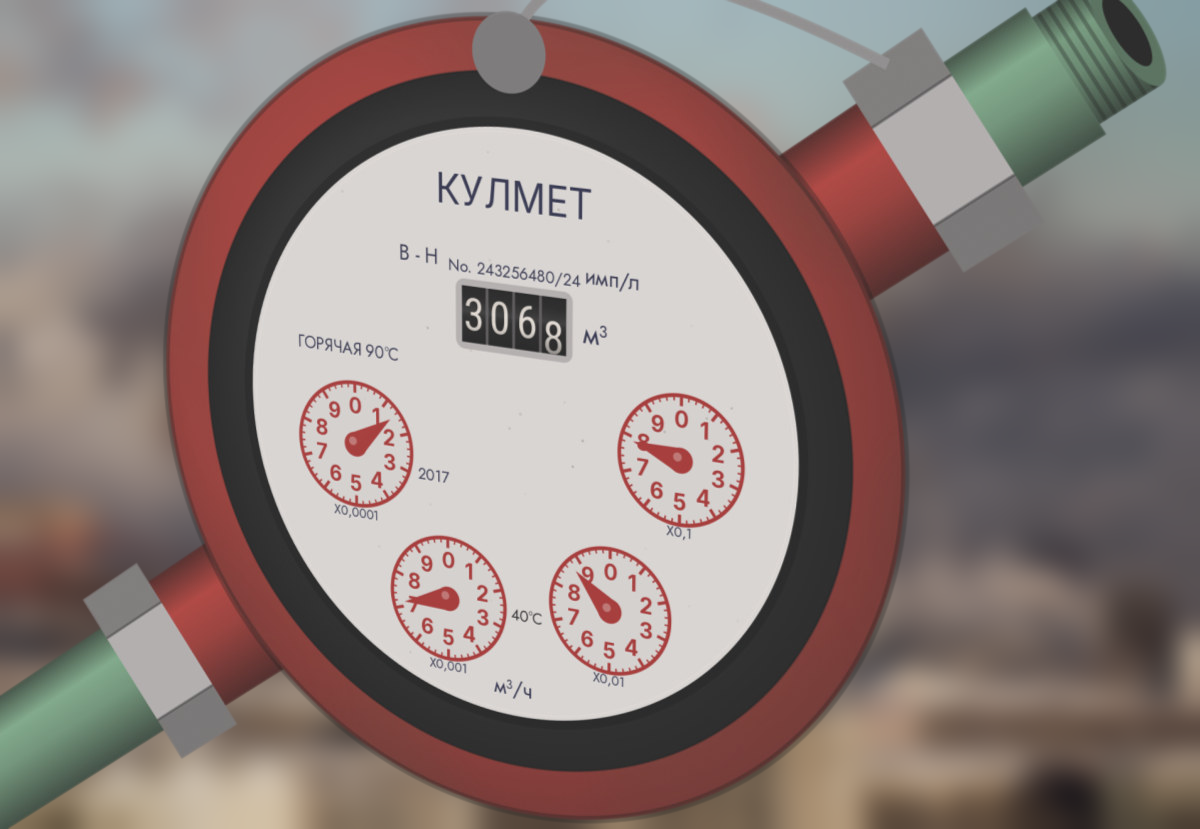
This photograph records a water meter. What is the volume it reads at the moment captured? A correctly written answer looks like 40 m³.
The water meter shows 3067.7871 m³
